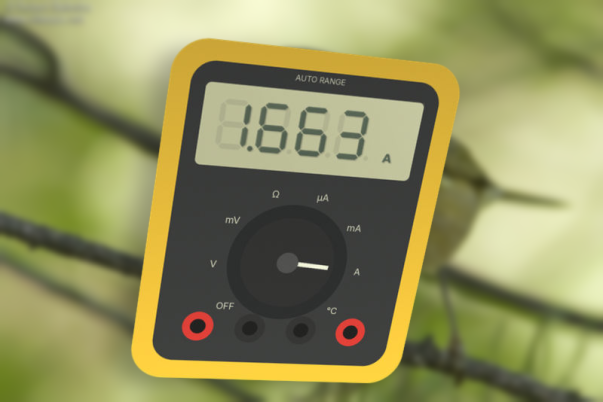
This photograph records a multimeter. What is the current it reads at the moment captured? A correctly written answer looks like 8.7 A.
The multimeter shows 1.663 A
